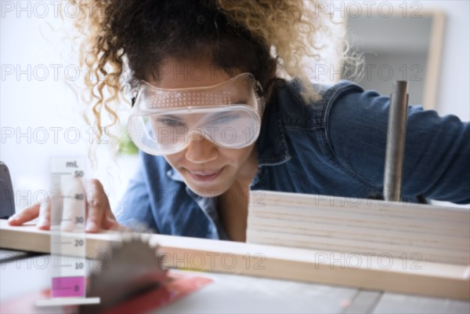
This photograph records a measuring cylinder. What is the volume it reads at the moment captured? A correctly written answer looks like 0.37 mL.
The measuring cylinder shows 5 mL
